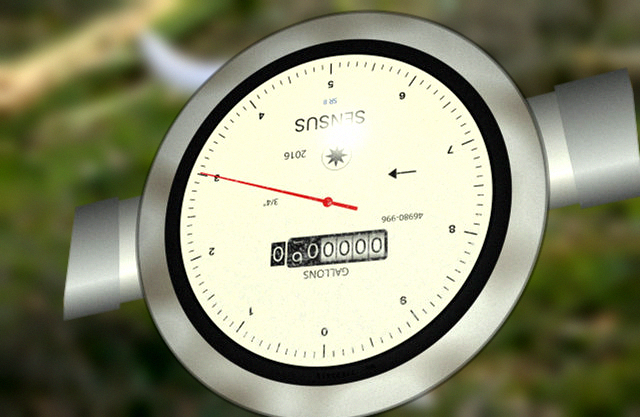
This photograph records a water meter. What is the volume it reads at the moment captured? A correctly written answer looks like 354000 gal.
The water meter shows 63.0 gal
